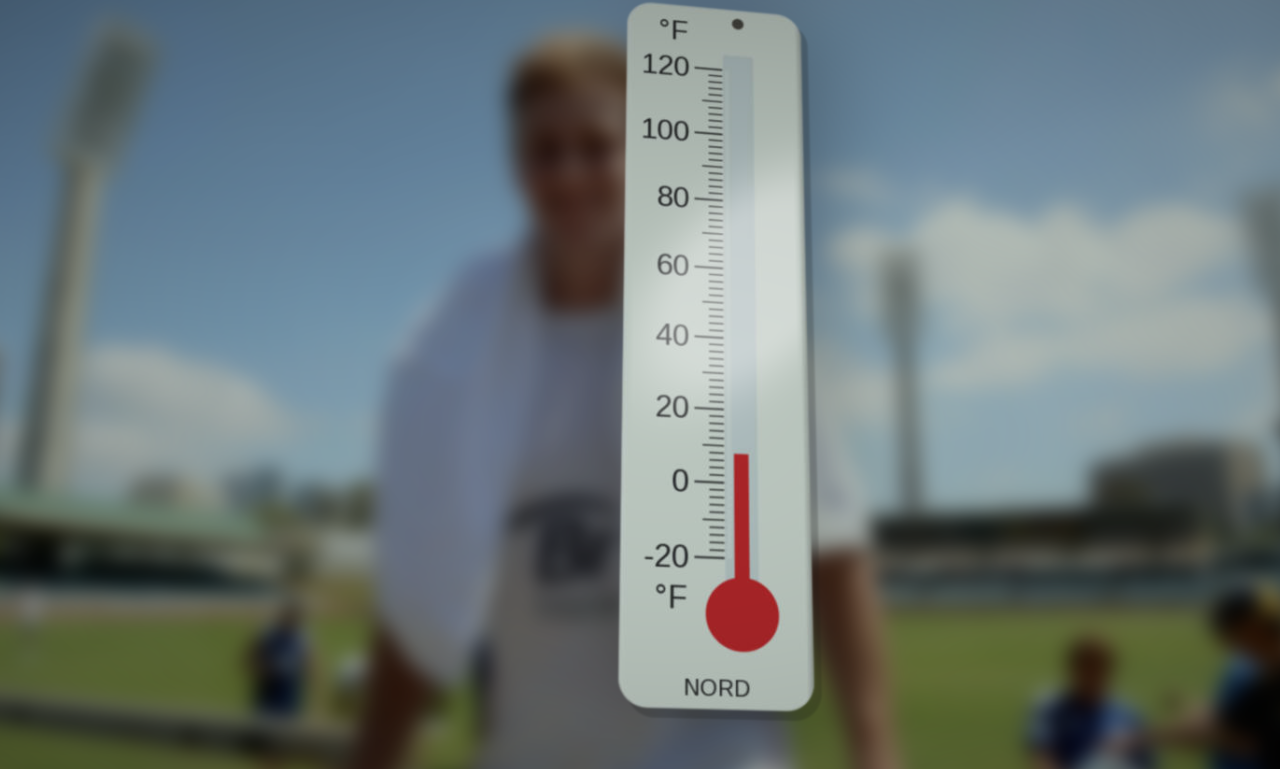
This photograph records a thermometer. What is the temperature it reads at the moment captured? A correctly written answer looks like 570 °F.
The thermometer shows 8 °F
